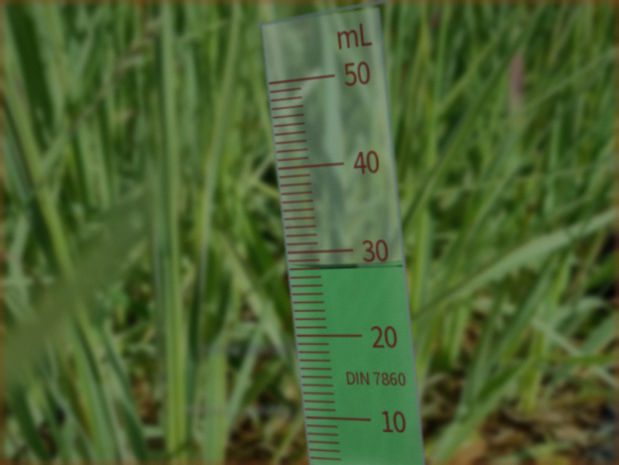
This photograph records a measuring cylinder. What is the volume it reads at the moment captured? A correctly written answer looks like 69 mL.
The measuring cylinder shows 28 mL
